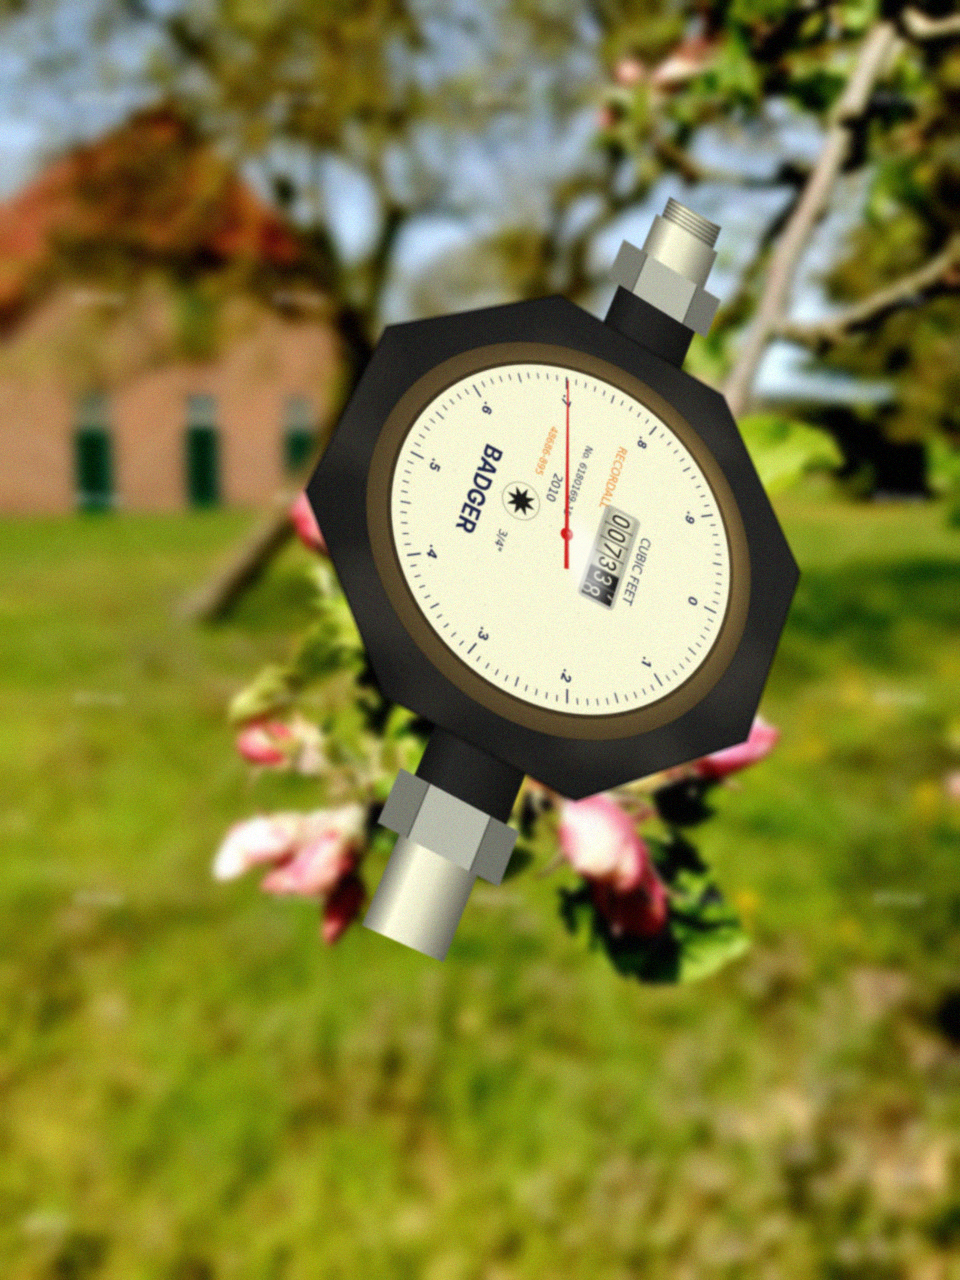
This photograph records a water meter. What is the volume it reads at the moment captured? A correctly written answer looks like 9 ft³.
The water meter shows 7337.70 ft³
